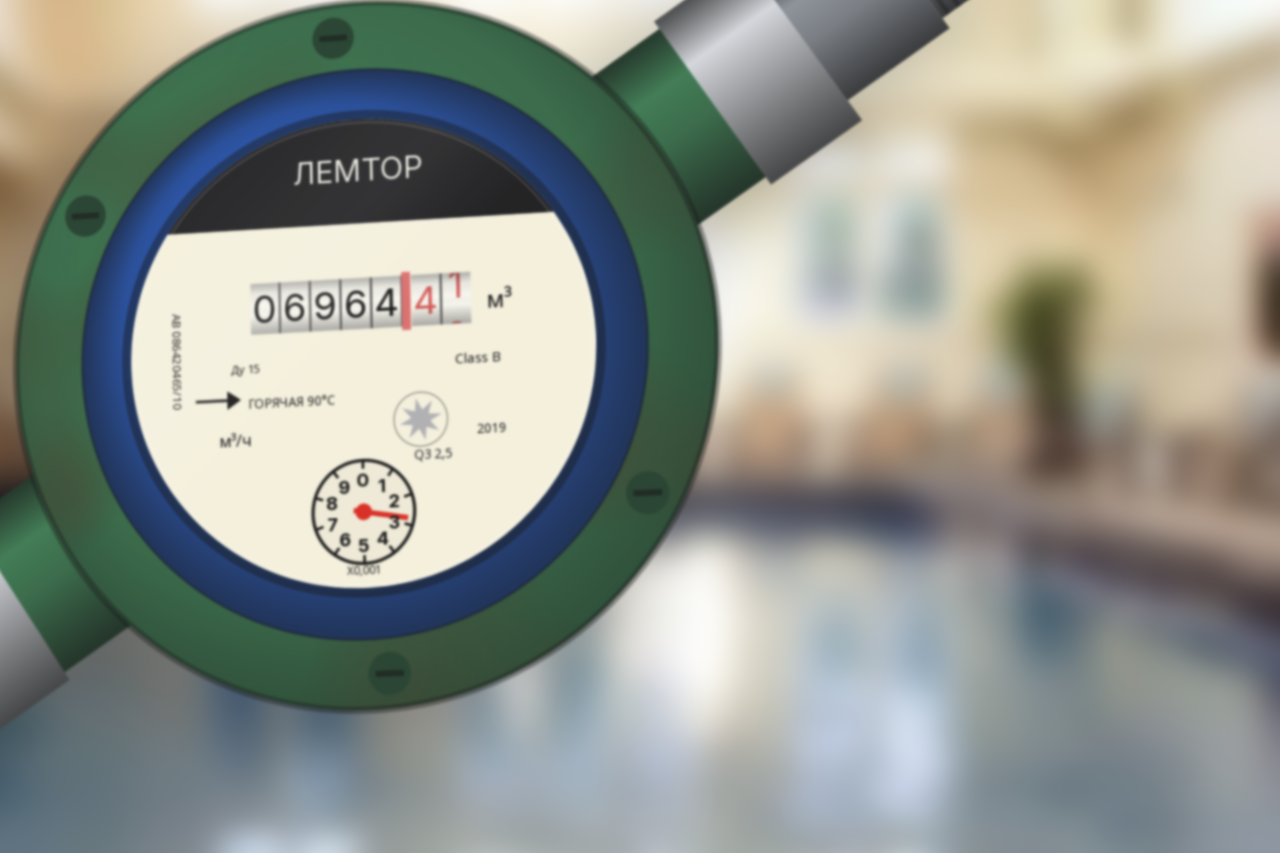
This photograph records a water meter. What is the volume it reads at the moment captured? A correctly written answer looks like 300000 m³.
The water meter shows 6964.412 m³
